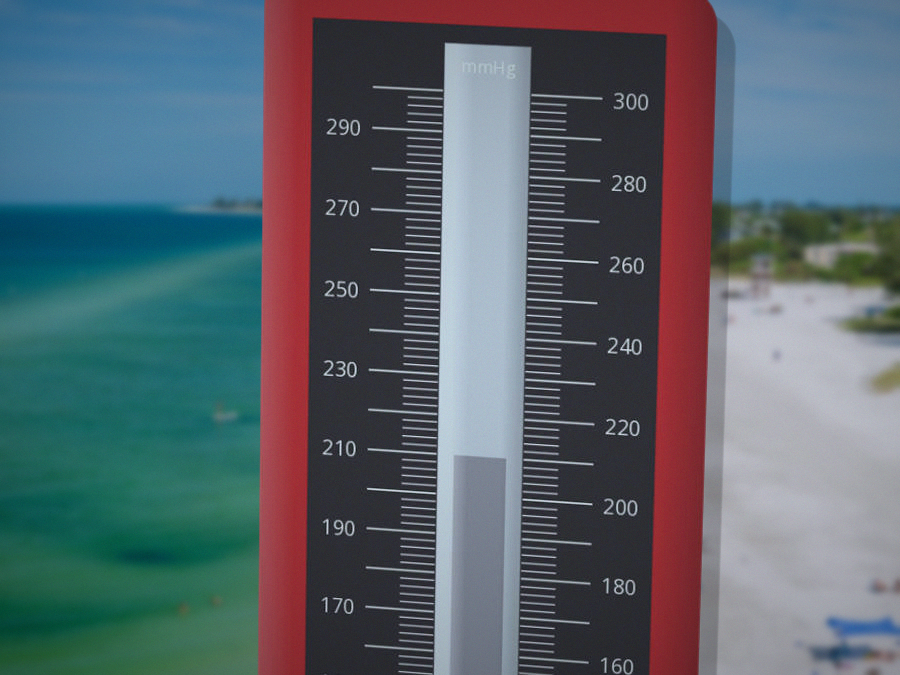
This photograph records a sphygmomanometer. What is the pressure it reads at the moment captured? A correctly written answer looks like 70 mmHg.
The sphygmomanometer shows 210 mmHg
